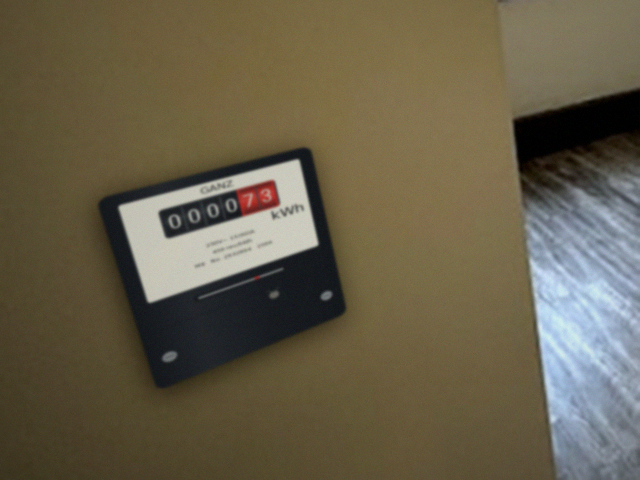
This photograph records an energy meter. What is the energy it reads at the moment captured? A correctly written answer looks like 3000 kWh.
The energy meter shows 0.73 kWh
